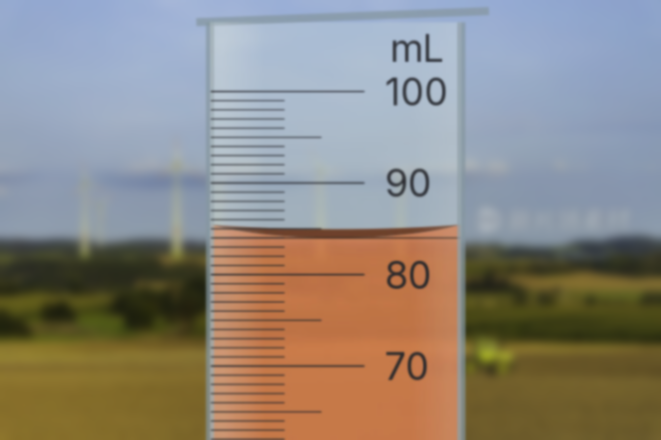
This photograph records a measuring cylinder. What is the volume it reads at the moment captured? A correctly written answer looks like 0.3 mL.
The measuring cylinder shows 84 mL
